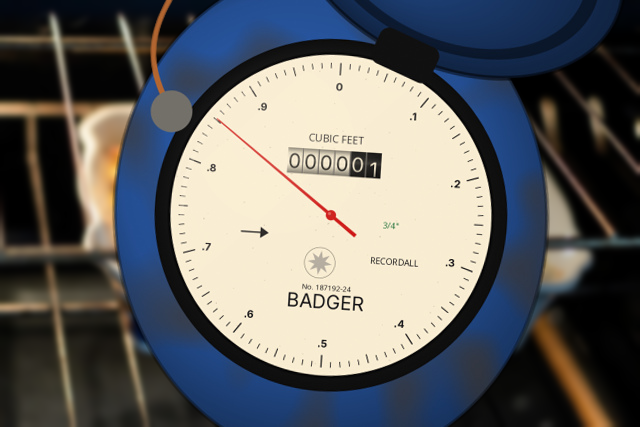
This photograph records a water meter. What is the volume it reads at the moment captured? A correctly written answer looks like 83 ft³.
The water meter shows 0.85 ft³
